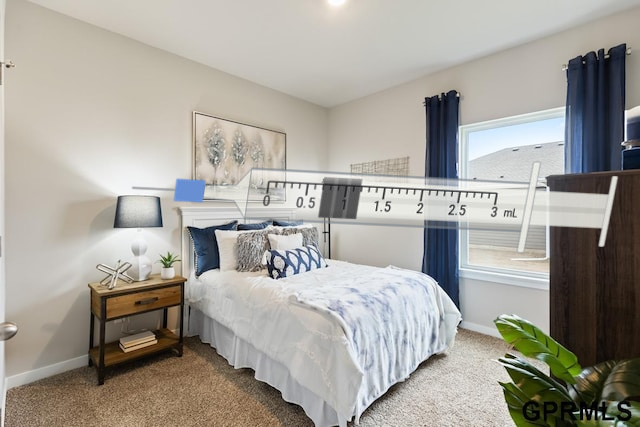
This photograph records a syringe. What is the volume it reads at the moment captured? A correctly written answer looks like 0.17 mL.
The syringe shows 0.7 mL
